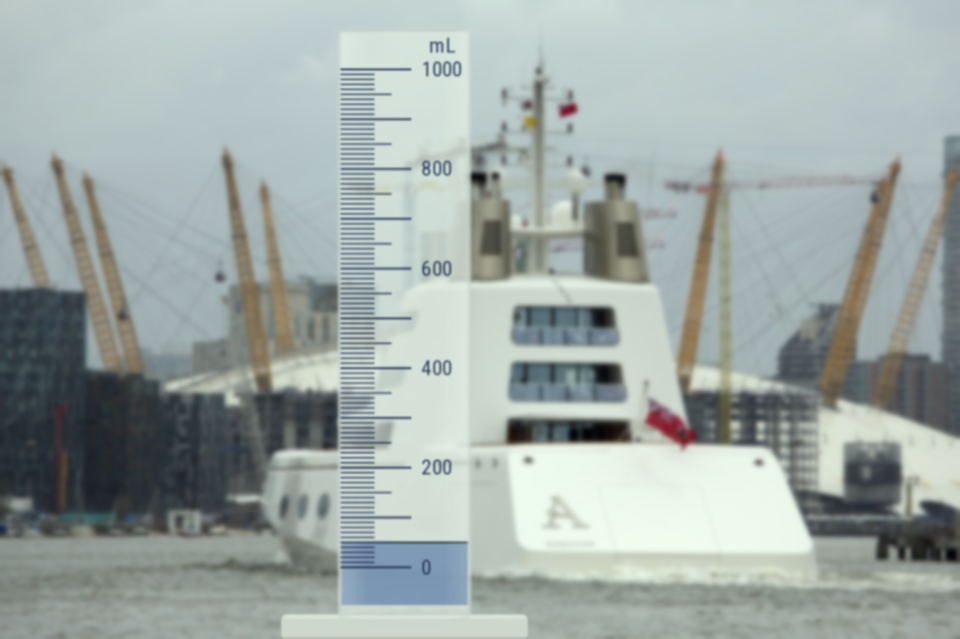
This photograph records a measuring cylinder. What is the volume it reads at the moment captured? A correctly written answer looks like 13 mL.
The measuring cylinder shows 50 mL
